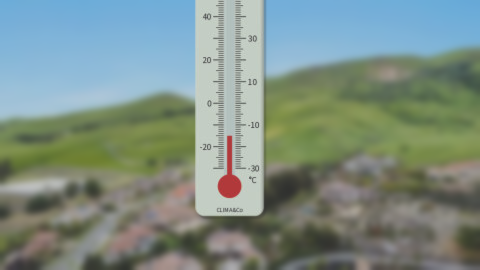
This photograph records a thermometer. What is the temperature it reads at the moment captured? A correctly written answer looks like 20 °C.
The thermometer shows -15 °C
